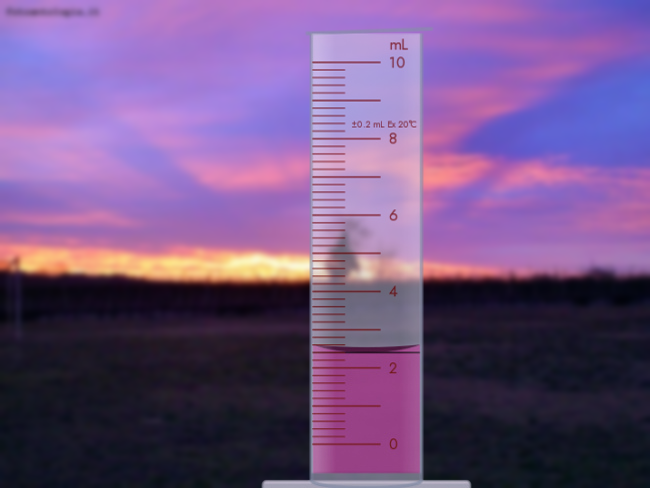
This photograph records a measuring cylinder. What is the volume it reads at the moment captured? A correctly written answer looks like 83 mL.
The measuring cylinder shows 2.4 mL
